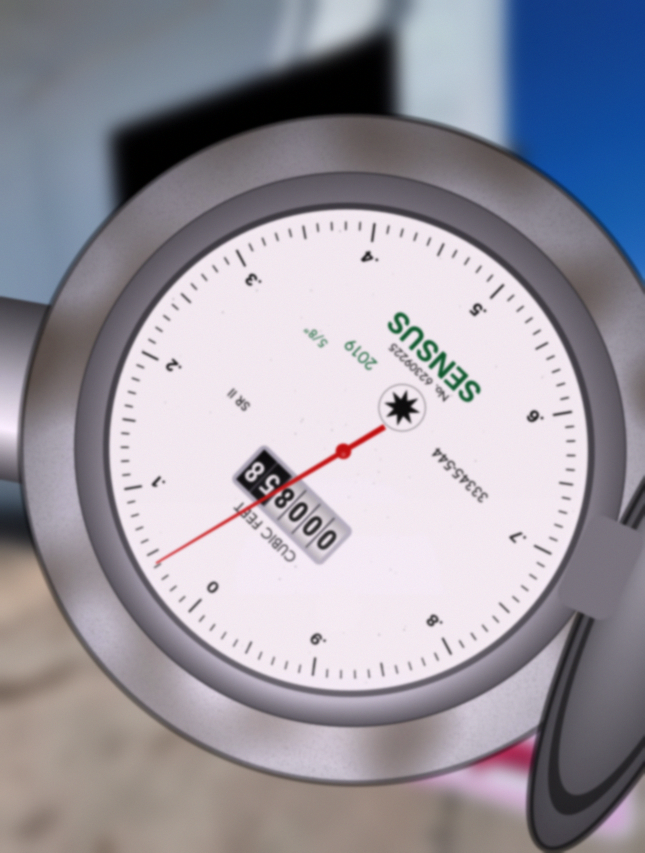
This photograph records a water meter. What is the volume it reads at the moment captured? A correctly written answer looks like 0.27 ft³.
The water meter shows 858.04 ft³
